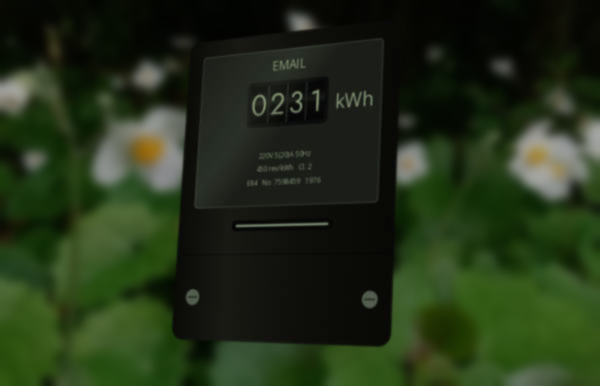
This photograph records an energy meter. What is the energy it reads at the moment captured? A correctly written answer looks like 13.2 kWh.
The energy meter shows 231 kWh
